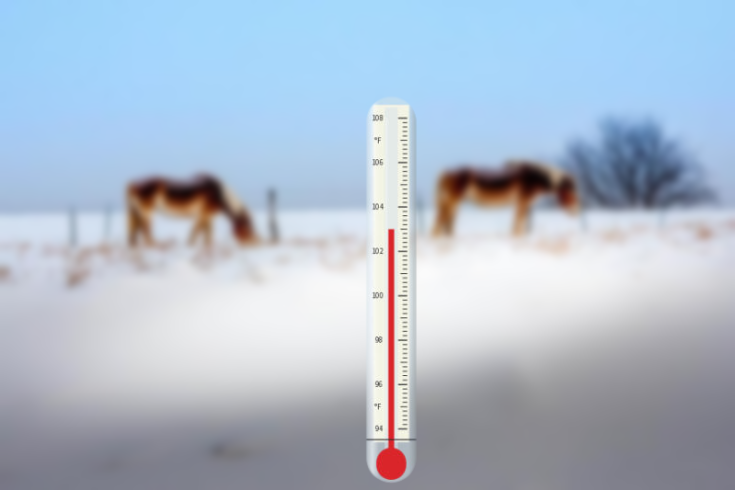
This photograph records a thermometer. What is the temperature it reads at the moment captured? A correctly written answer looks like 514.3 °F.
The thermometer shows 103 °F
